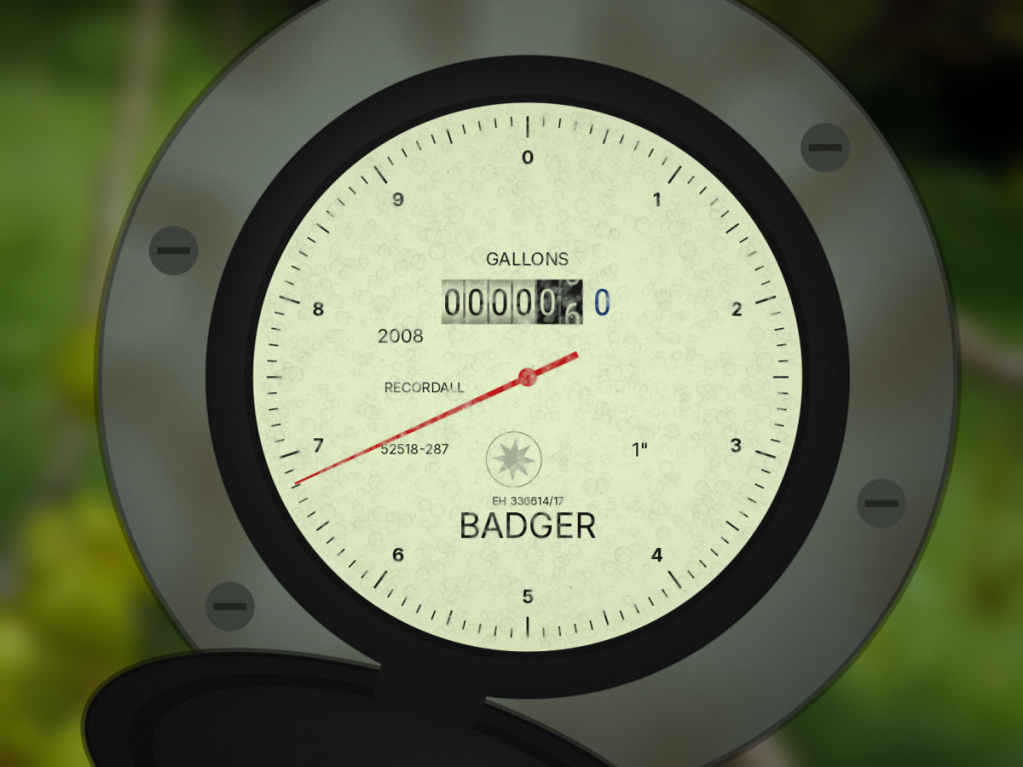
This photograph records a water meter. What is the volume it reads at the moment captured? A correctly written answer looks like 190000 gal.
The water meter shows 56.8 gal
